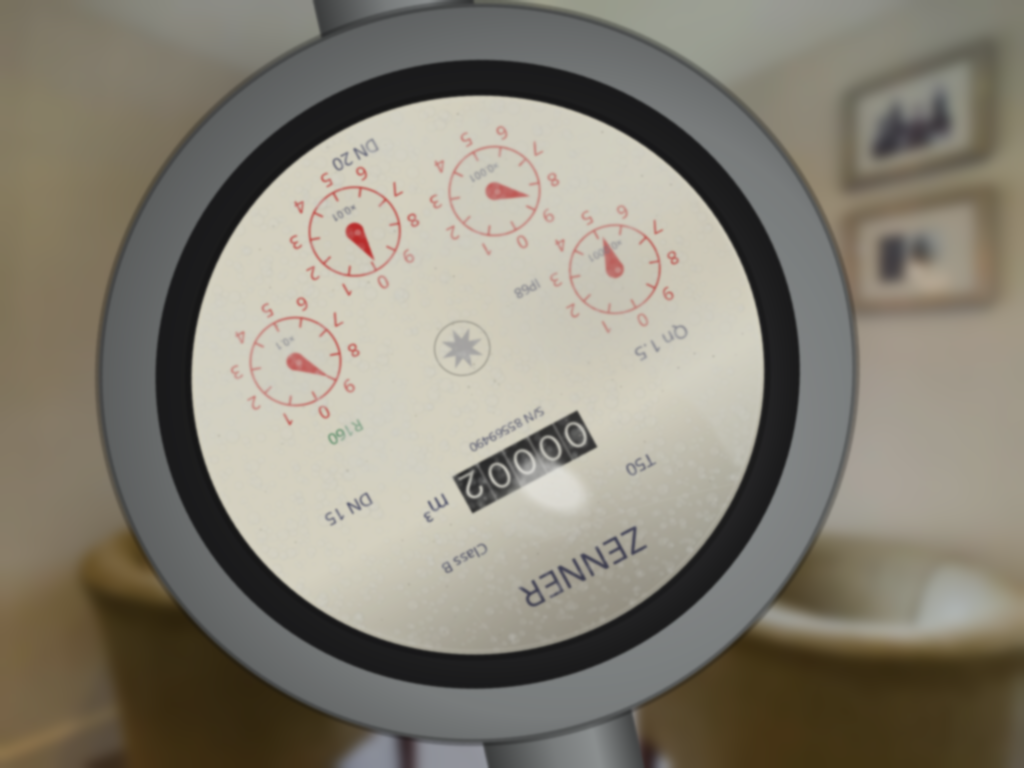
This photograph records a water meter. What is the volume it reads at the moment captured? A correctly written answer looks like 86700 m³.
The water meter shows 1.8985 m³
